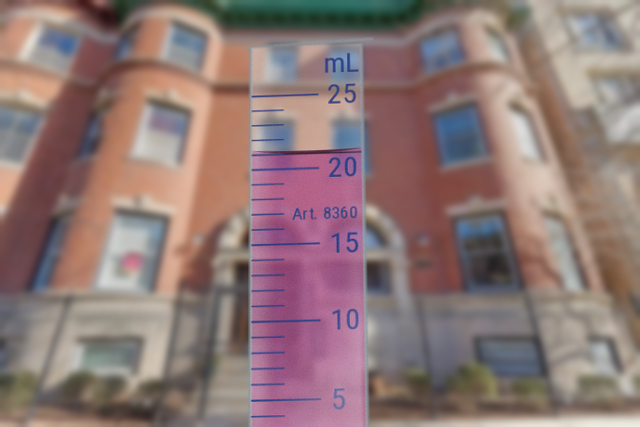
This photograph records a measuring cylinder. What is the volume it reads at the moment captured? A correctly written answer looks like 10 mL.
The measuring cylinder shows 21 mL
